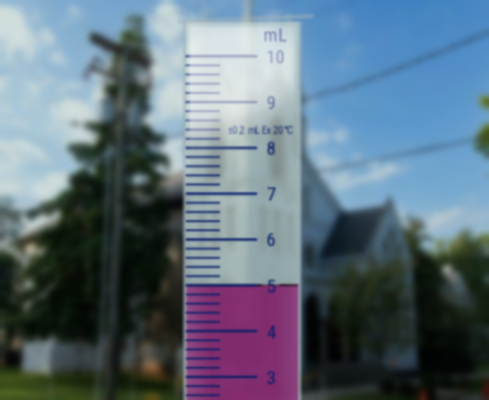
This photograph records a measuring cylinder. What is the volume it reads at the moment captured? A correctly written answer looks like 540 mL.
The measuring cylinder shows 5 mL
